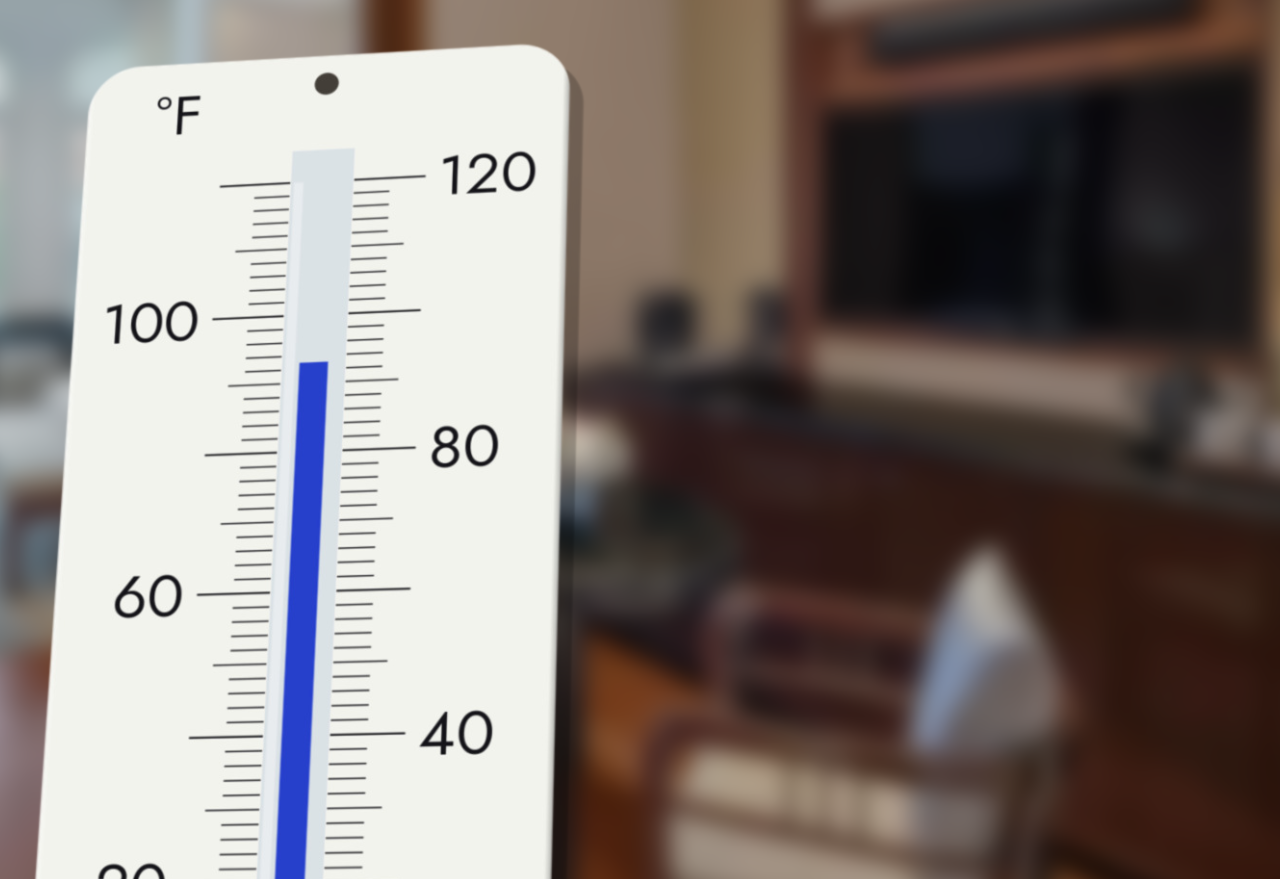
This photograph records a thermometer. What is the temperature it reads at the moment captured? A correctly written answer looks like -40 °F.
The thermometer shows 93 °F
